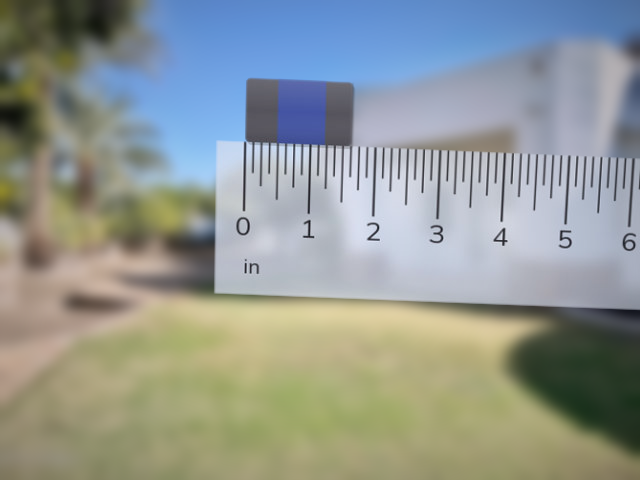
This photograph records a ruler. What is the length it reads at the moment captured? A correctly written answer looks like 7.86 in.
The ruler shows 1.625 in
